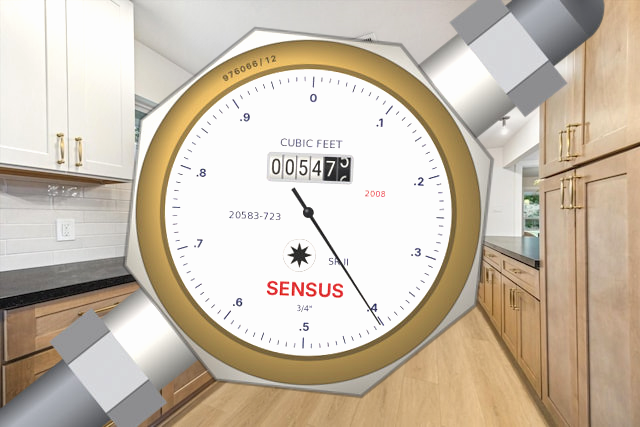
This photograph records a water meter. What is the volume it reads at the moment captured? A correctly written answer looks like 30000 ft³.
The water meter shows 5475.40 ft³
